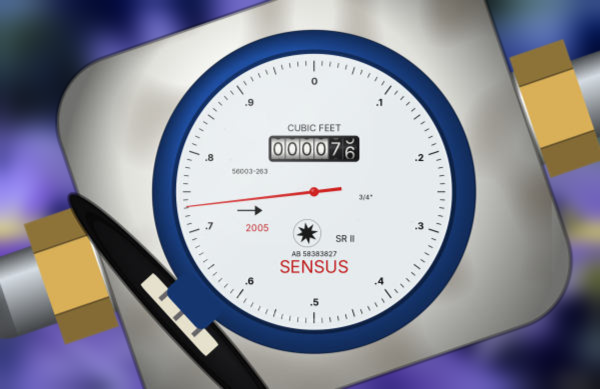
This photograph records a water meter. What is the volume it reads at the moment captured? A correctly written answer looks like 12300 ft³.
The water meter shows 75.73 ft³
